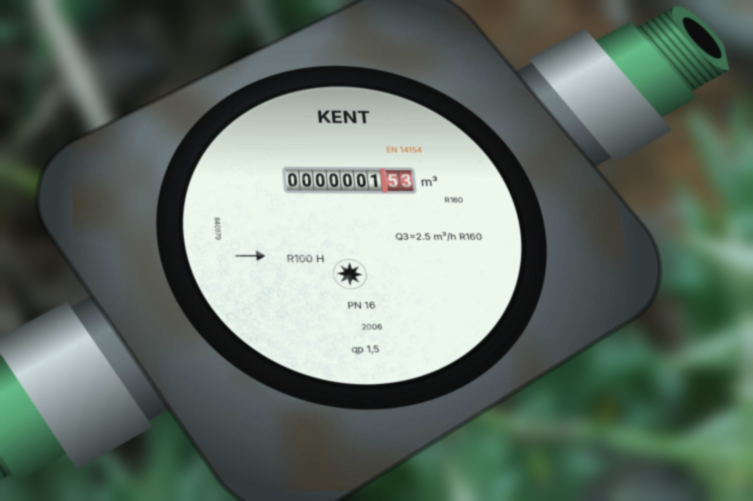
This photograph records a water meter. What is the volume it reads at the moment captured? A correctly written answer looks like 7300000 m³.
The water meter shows 1.53 m³
